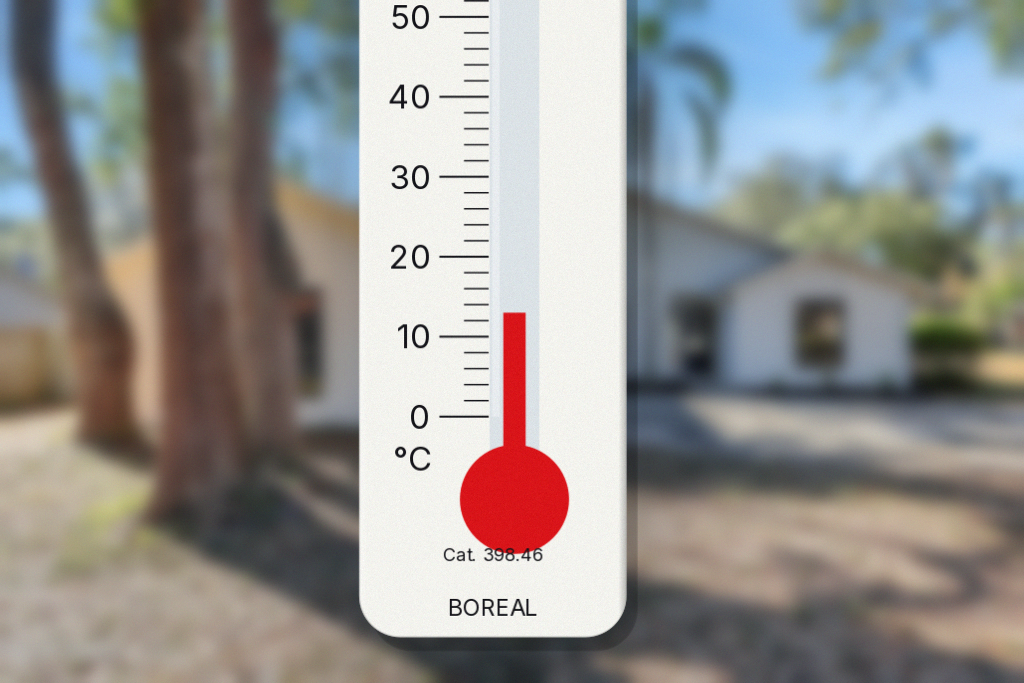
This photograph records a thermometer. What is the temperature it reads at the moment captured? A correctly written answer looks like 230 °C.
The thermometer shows 13 °C
